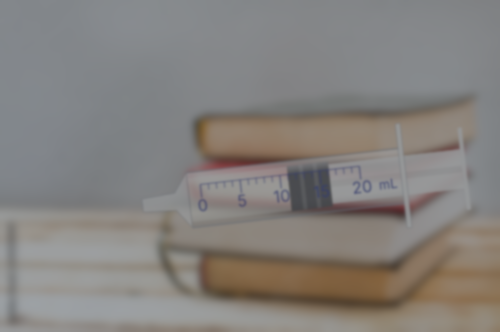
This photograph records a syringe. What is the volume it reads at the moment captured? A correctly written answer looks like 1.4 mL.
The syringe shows 11 mL
